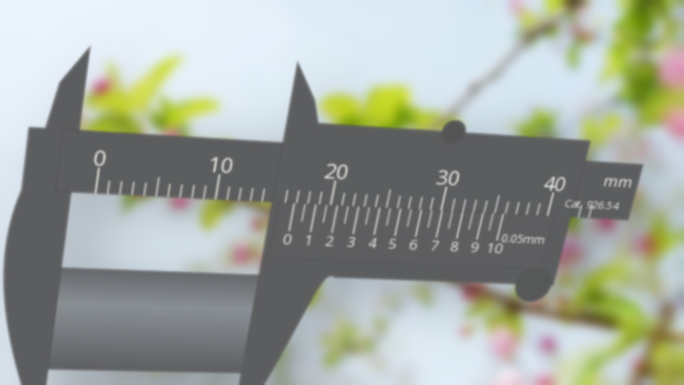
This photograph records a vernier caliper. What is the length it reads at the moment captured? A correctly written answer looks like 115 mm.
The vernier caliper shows 16.8 mm
